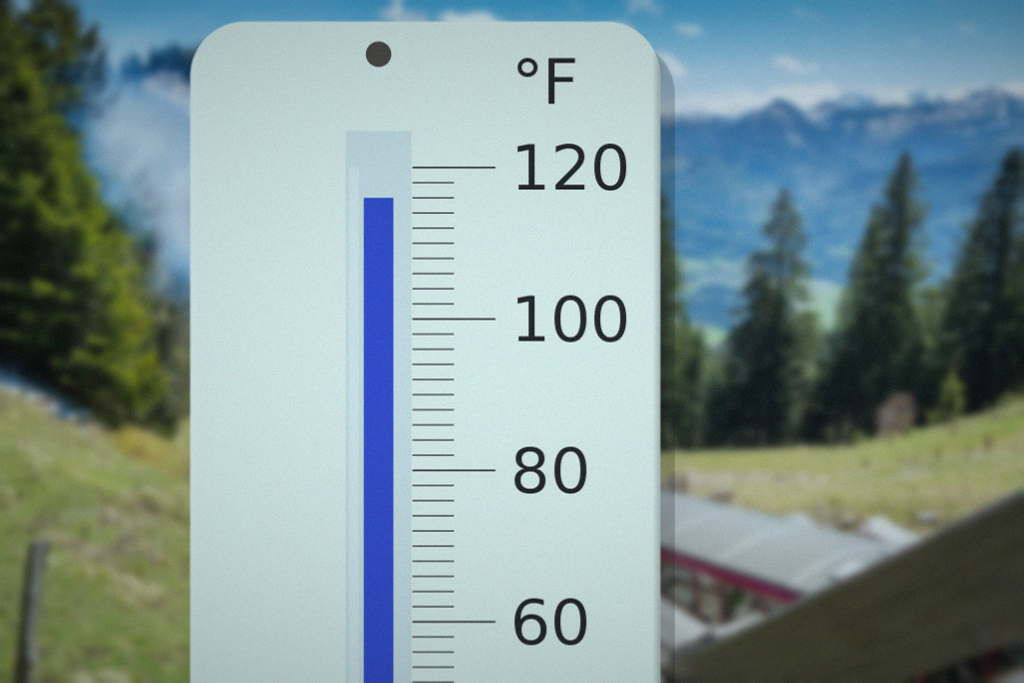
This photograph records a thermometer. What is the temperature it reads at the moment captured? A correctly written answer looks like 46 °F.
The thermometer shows 116 °F
